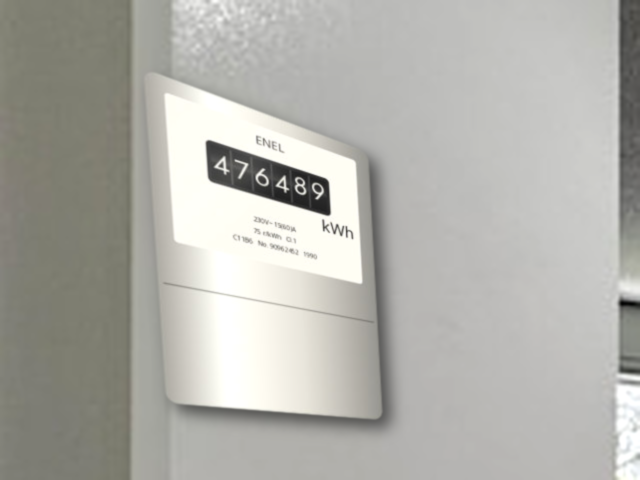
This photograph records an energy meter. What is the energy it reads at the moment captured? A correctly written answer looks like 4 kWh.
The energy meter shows 476489 kWh
